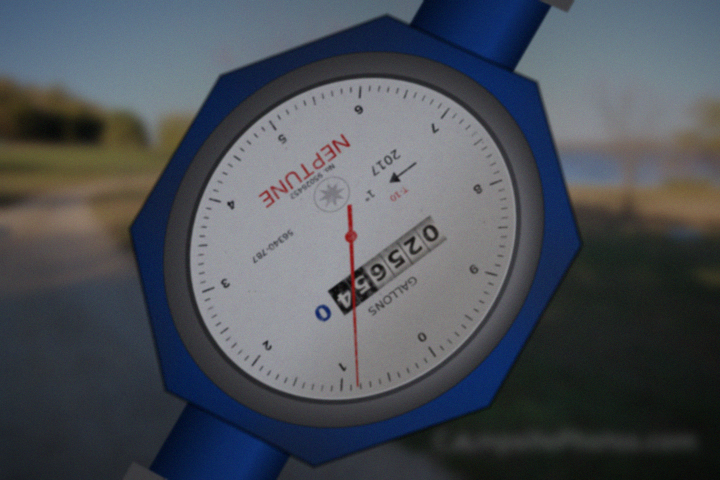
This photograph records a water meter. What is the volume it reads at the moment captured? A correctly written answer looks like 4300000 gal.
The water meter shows 256540.8 gal
